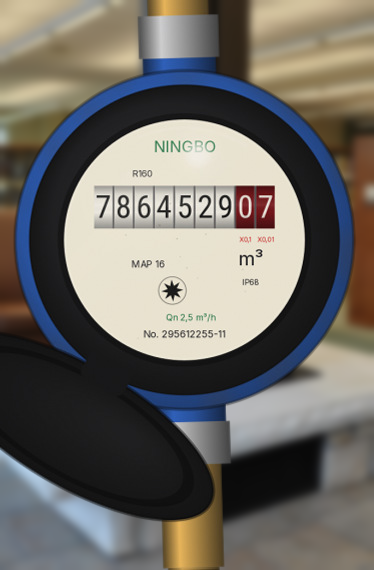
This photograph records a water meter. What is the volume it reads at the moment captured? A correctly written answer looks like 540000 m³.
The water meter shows 7864529.07 m³
